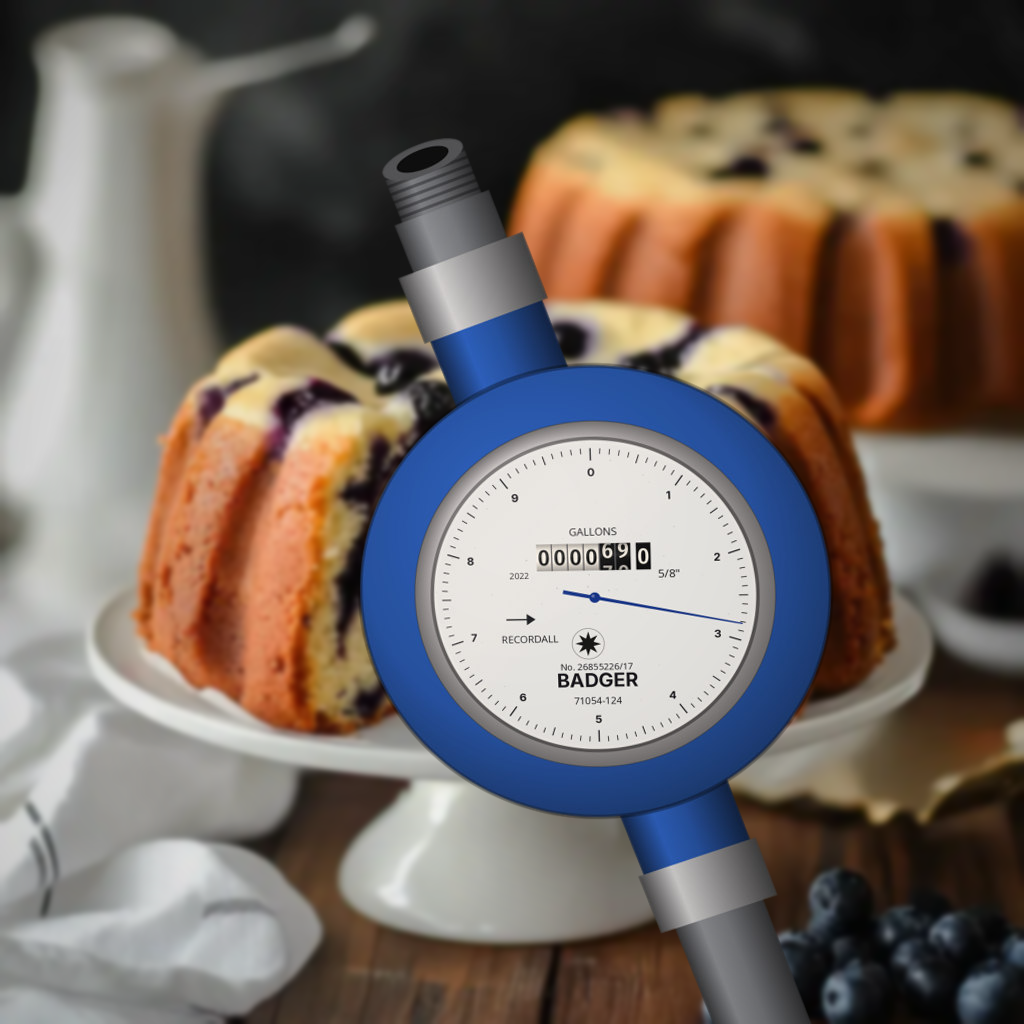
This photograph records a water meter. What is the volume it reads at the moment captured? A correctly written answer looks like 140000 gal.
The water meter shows 692.8 gal
